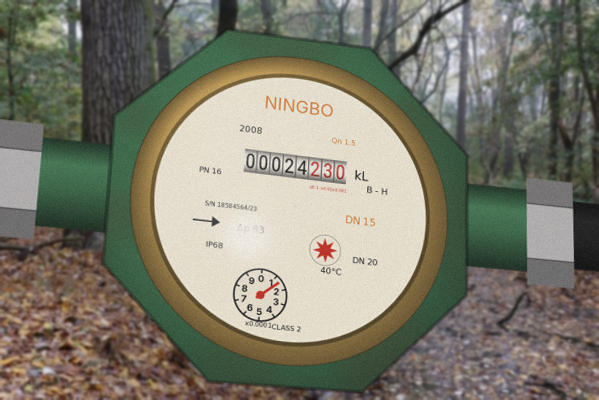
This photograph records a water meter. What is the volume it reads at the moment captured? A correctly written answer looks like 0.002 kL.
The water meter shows 24.2301 kL
